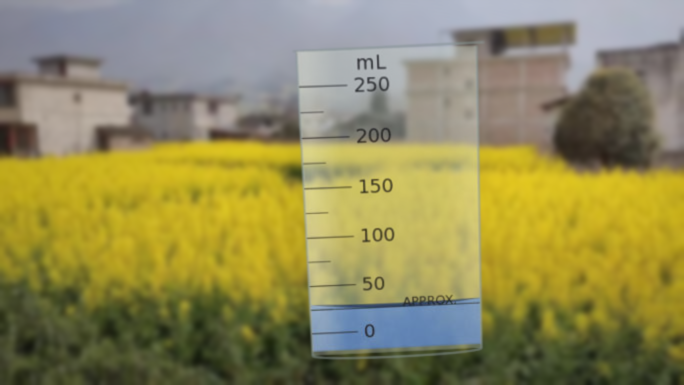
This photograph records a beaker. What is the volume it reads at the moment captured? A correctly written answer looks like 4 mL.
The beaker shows 25 mL
